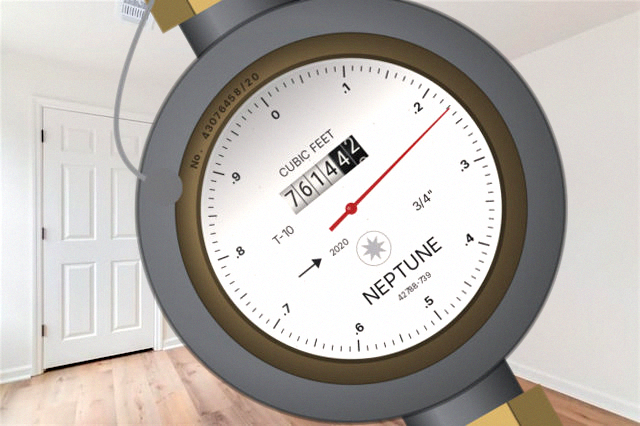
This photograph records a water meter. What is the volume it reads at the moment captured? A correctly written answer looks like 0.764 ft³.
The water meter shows 761442.23 ft³
